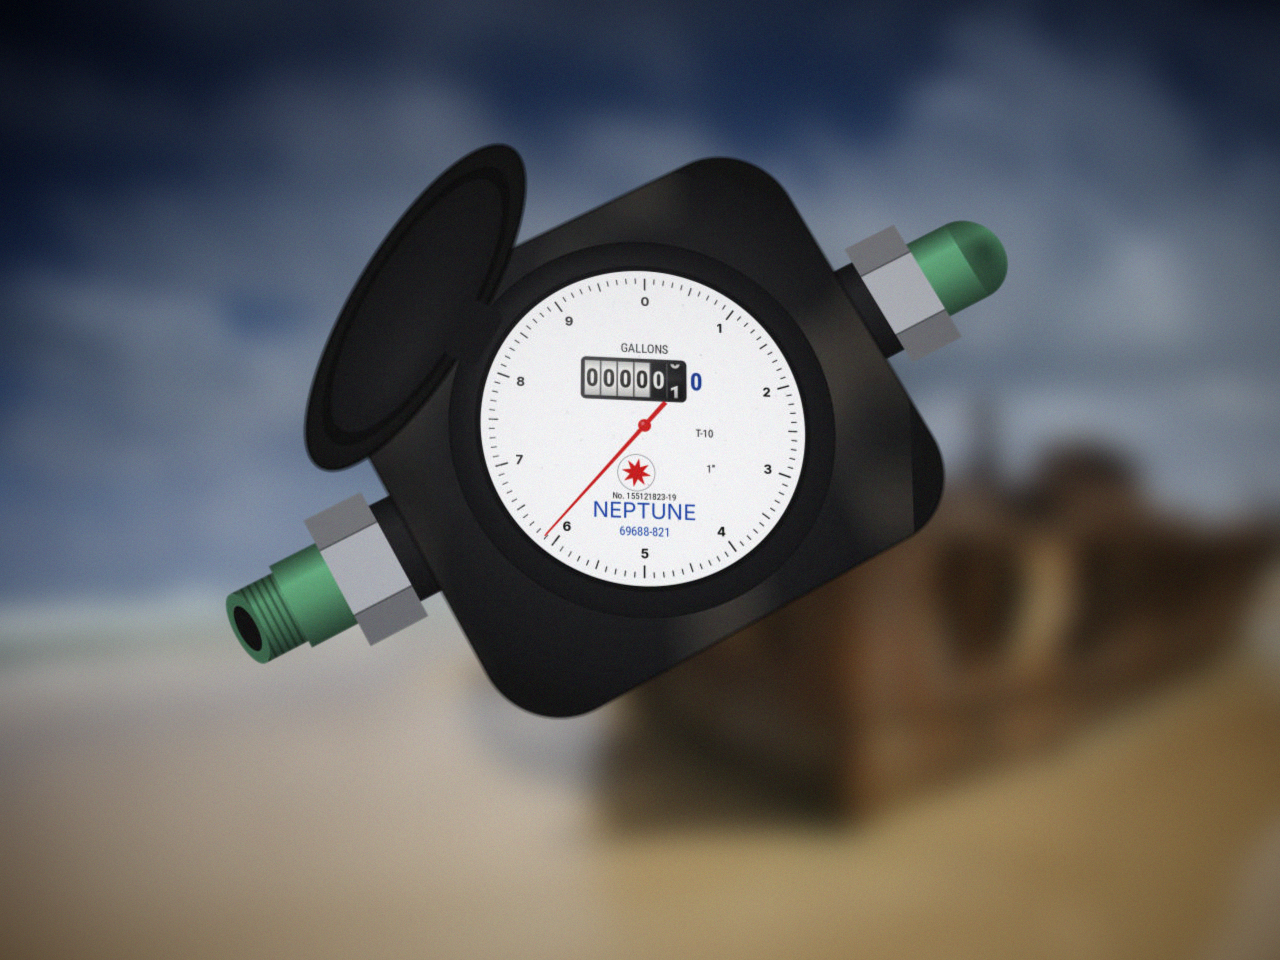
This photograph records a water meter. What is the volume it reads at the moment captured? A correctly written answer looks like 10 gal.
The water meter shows 6.1 gal
